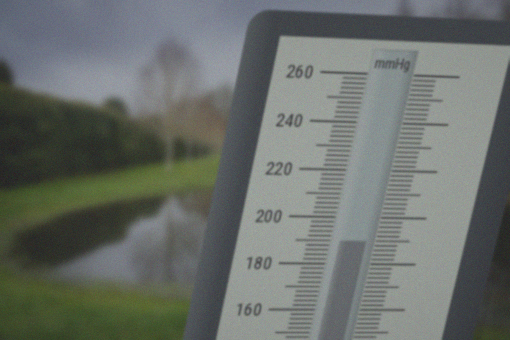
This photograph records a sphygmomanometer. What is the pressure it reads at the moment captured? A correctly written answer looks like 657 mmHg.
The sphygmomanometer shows 190 mmHg
